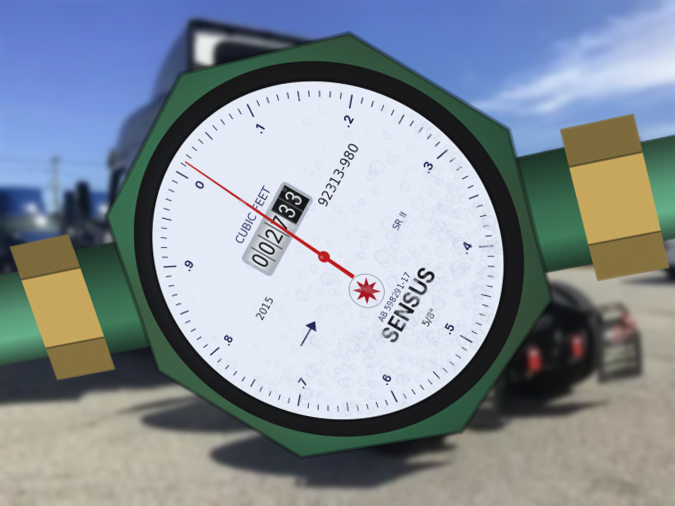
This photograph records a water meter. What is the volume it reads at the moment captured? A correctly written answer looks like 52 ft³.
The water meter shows 2733.01 ft³
